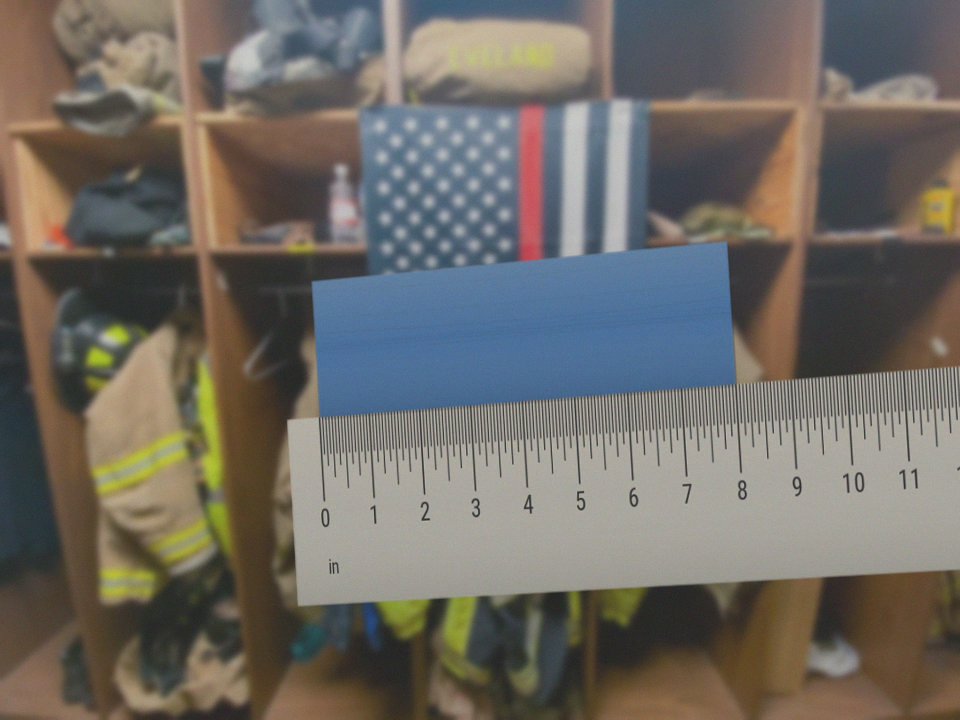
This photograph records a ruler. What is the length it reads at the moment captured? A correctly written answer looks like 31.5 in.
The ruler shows 8 in
